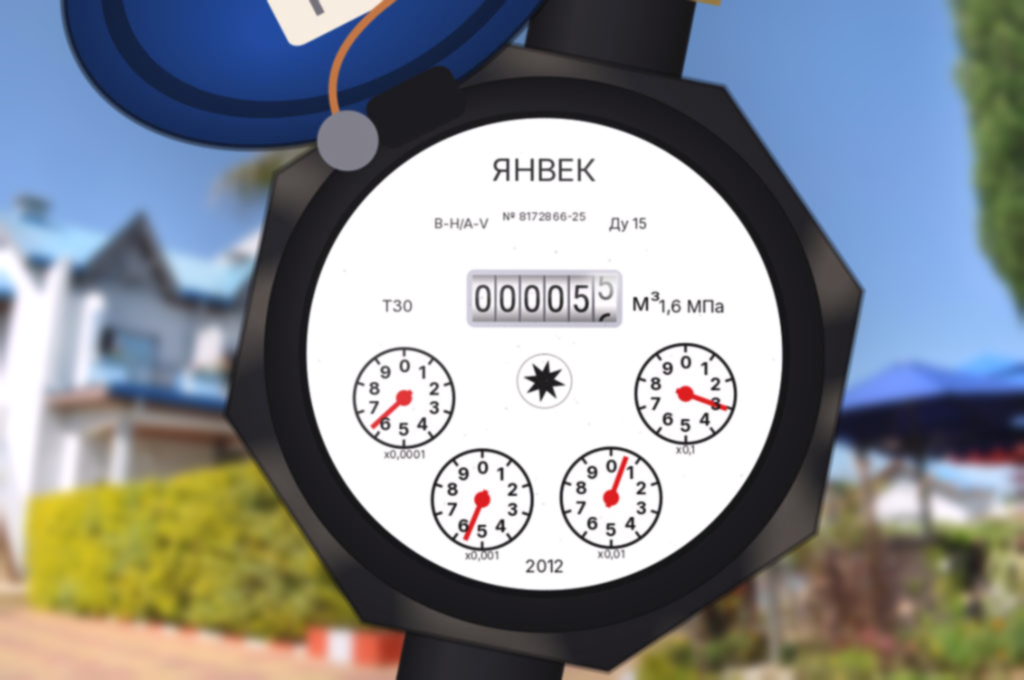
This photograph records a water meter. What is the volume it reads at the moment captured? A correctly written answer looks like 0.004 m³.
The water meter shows 55.3056 m³
